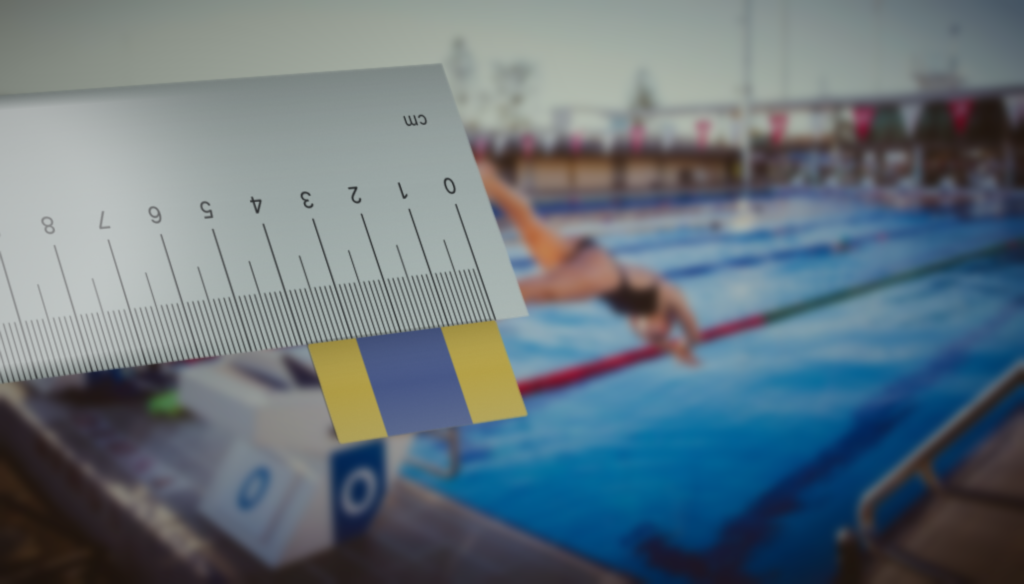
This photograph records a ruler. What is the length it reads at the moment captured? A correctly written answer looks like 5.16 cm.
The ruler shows 3.9 cm
